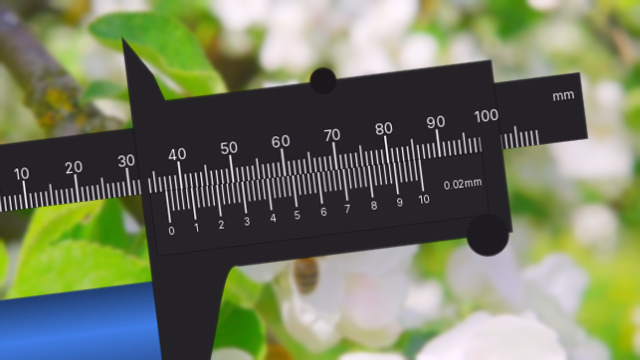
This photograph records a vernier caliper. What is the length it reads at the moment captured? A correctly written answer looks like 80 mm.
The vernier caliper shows 37.0 mm
